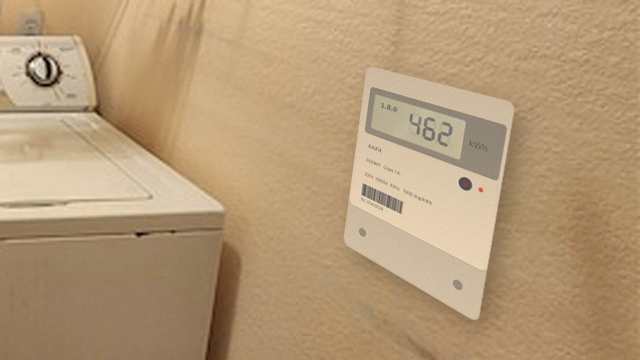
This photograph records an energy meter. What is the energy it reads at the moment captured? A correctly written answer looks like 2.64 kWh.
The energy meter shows 462 kWh
